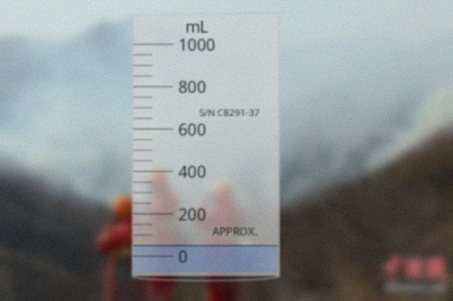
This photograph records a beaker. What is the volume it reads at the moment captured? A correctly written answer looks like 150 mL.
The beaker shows 50 mL
